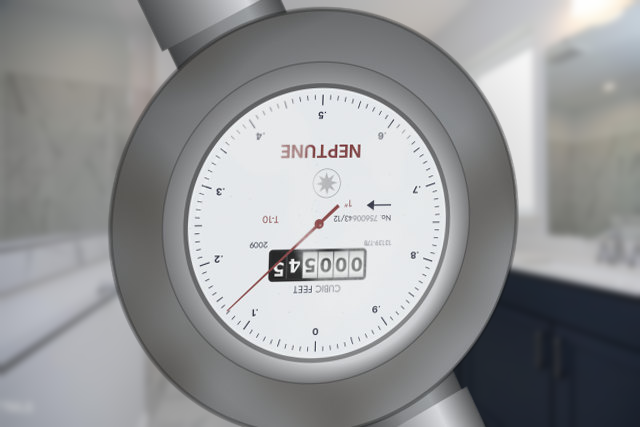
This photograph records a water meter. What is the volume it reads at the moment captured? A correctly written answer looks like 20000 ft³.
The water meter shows 545.13 ft³
